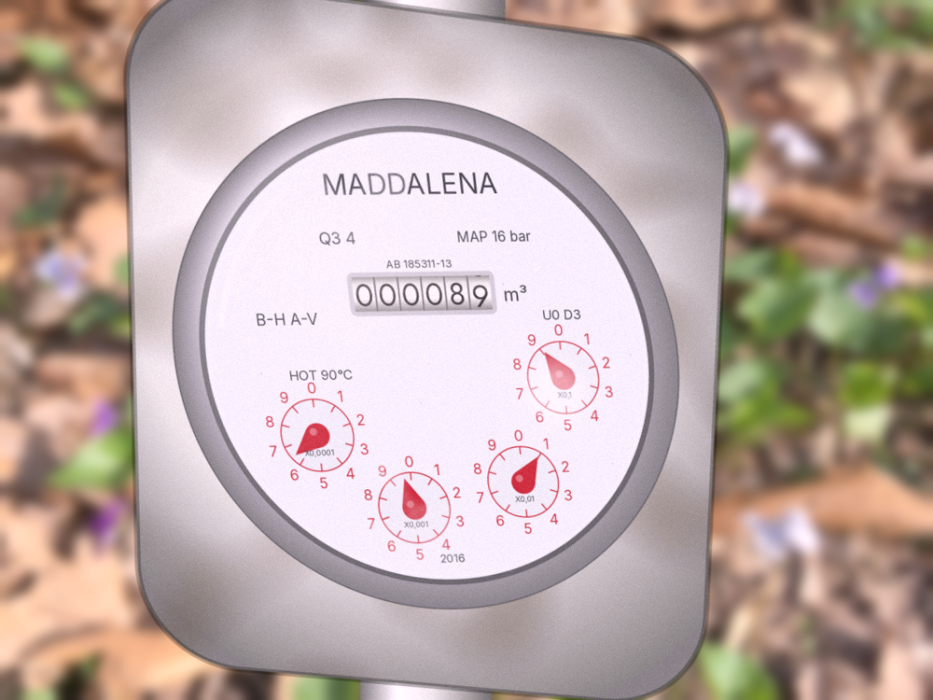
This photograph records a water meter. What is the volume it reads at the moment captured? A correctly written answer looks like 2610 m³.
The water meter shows 88.9096 m³
